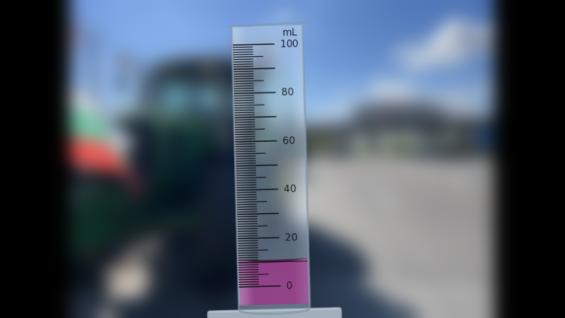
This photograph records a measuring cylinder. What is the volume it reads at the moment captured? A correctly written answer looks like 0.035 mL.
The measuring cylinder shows 10 mL
